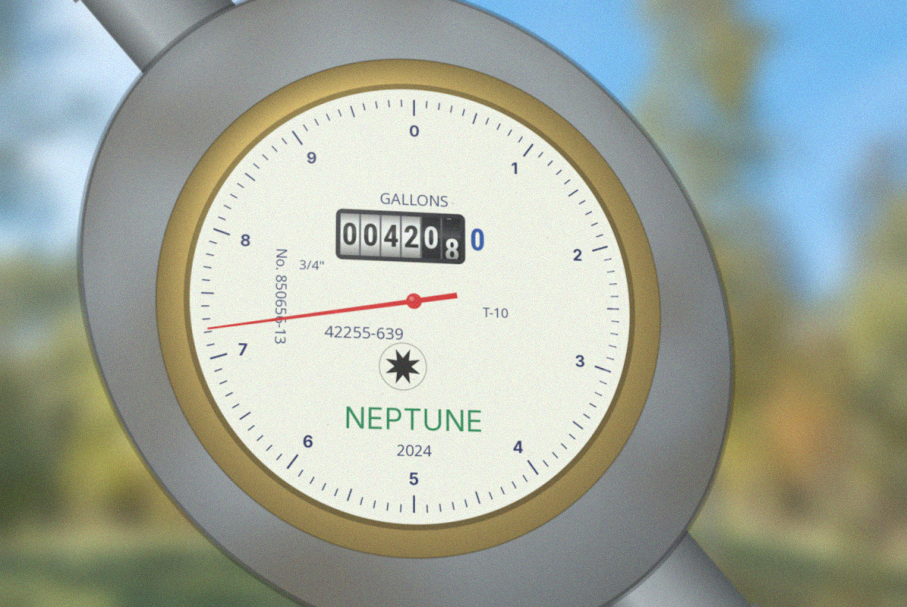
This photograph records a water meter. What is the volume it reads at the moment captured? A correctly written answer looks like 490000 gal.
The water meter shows 42077.2 gal
